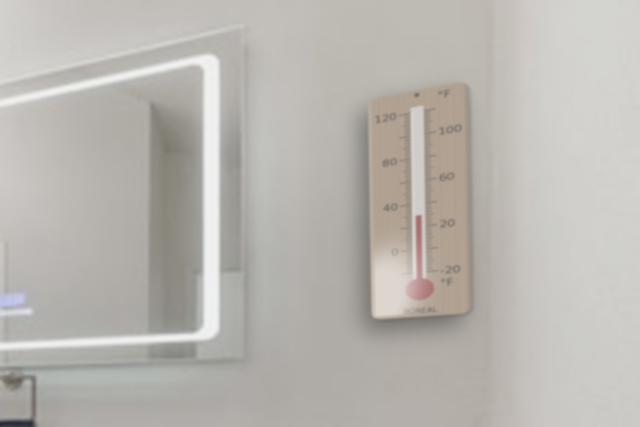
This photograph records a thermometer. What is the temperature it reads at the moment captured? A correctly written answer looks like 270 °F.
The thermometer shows 30 °F
